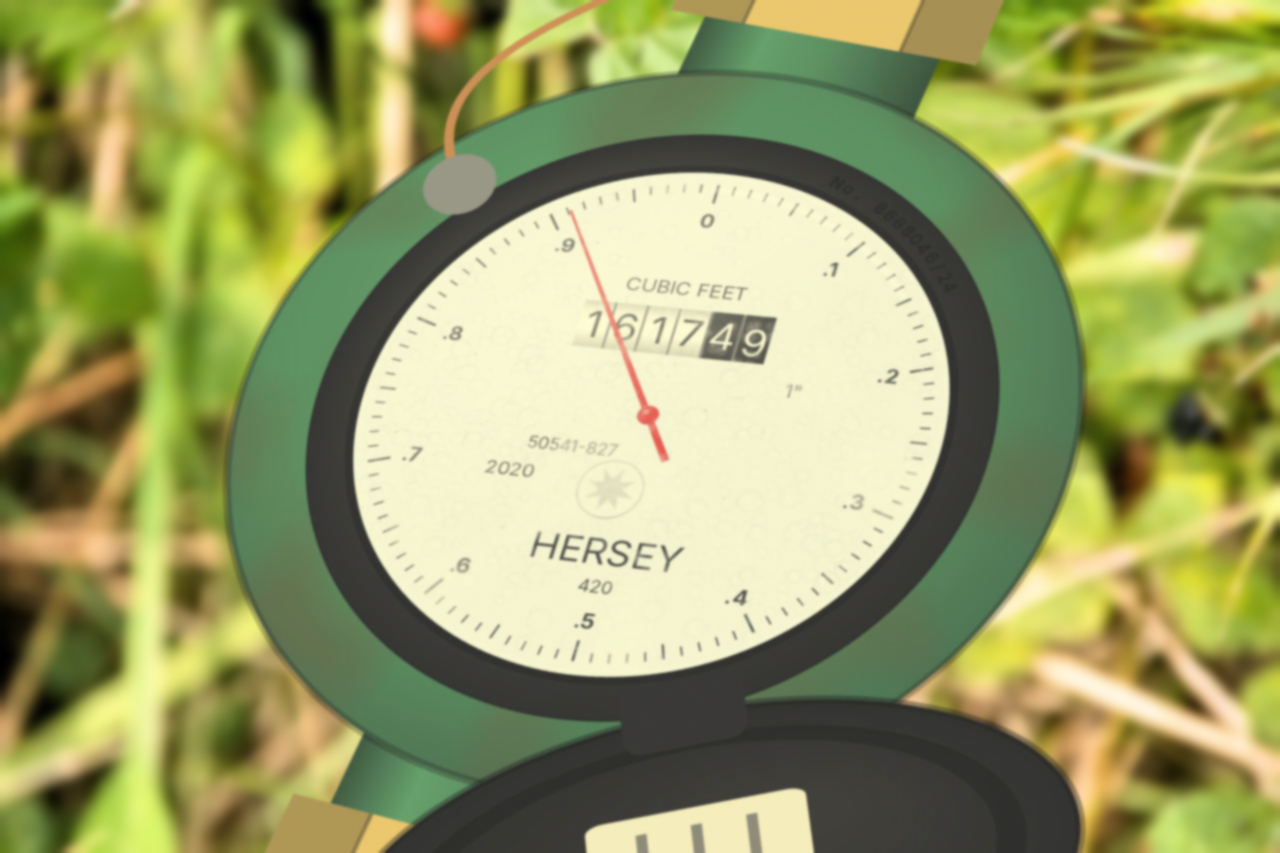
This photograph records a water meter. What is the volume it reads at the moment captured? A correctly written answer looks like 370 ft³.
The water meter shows 161748.91 ft³
